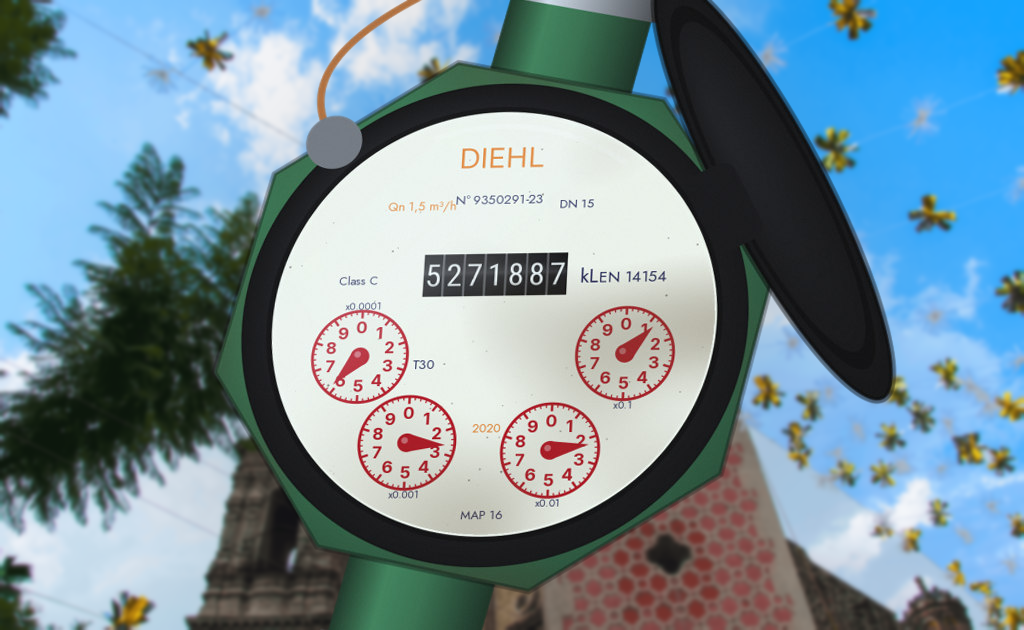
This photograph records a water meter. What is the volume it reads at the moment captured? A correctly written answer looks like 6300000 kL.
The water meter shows 5271887.1226 kL
